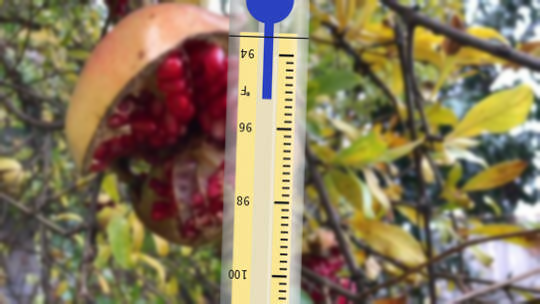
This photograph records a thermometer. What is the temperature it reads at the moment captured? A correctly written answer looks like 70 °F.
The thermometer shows 95.2 °F
